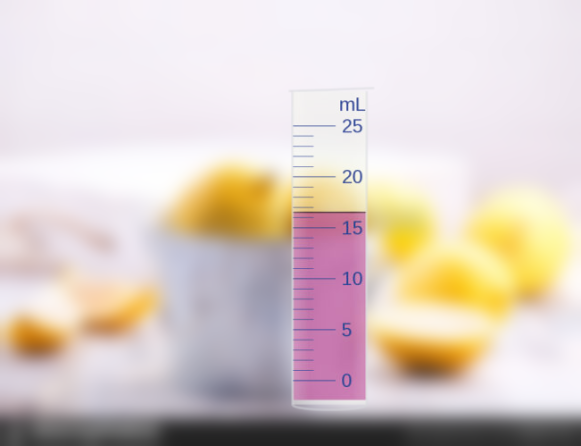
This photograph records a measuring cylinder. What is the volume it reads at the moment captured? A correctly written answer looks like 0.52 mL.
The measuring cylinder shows 16.5 mL
